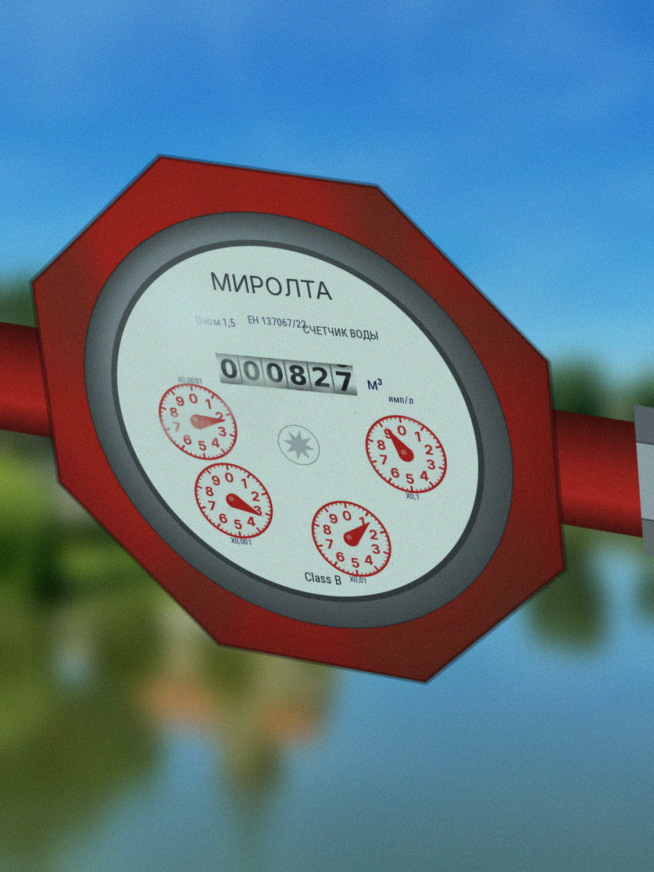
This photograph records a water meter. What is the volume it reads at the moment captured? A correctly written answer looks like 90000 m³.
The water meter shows 826.9132 m³
